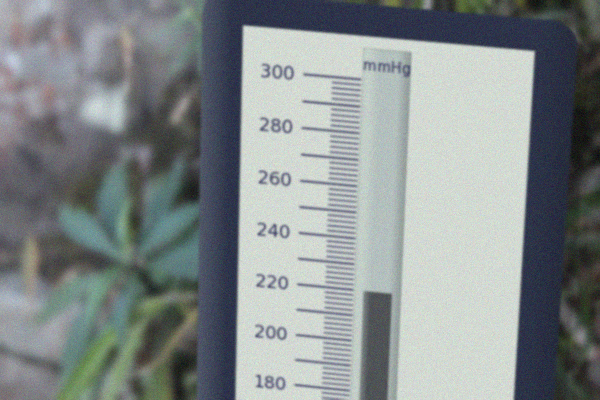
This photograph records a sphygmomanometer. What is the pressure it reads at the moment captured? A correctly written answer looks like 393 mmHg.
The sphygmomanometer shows 220 mmHg
